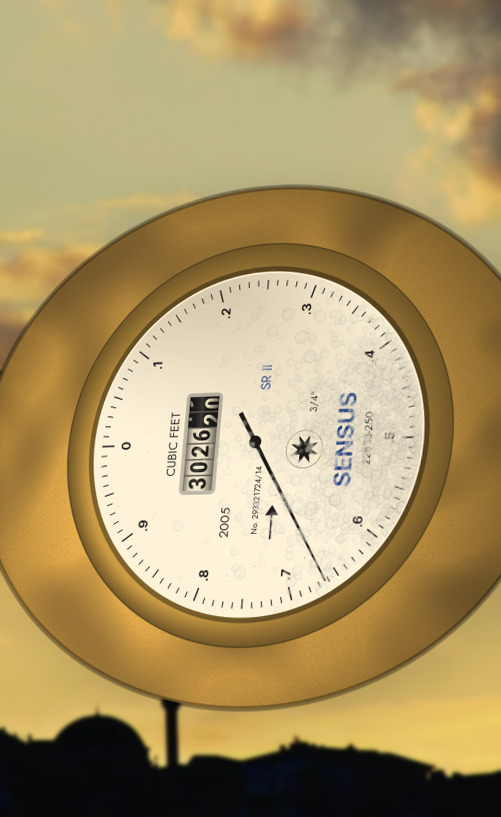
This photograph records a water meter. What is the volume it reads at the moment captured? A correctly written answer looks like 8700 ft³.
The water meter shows 302619.66 ft³
